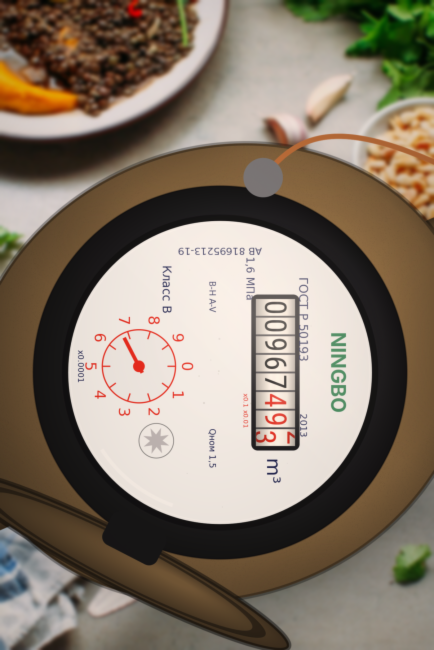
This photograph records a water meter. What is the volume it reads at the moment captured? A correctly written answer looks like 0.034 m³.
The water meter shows 967.4926 m³
